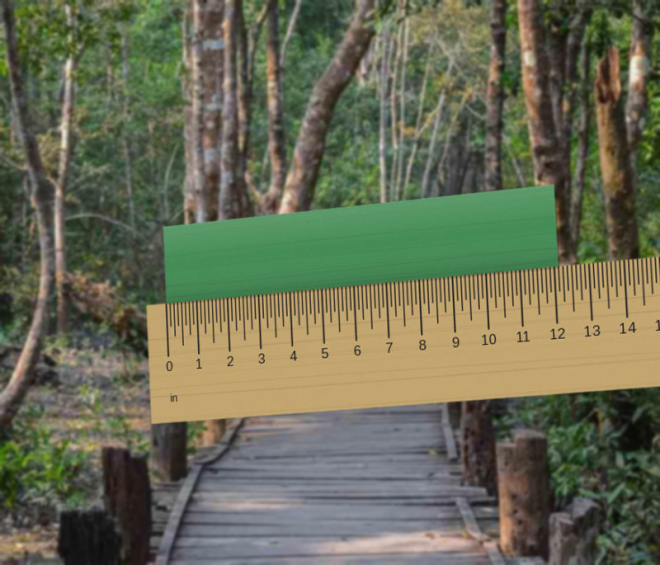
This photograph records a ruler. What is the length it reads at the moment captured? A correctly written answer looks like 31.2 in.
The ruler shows 12.125 in
